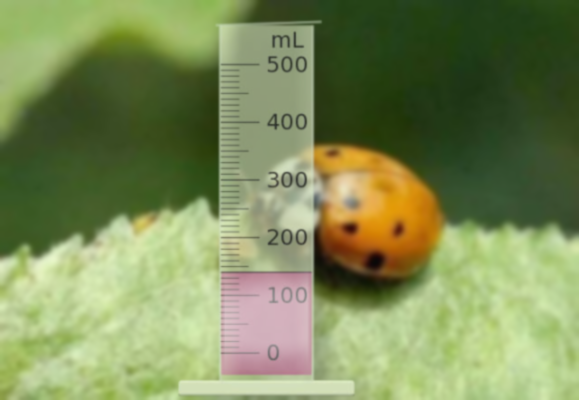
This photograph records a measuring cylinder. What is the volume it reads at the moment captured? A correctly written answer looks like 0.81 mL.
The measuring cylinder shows 140 mL
